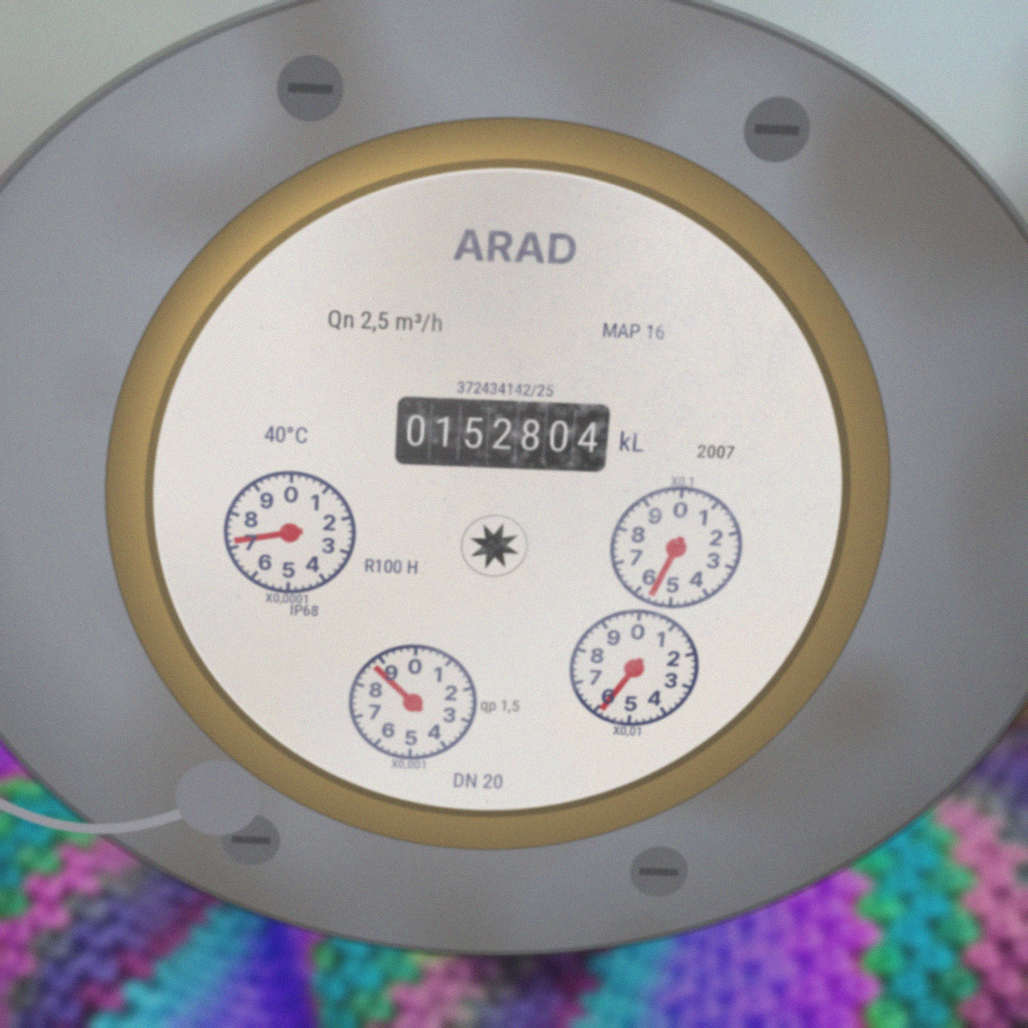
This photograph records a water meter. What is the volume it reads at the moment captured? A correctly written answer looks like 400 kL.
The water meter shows 152804.5587 kL
